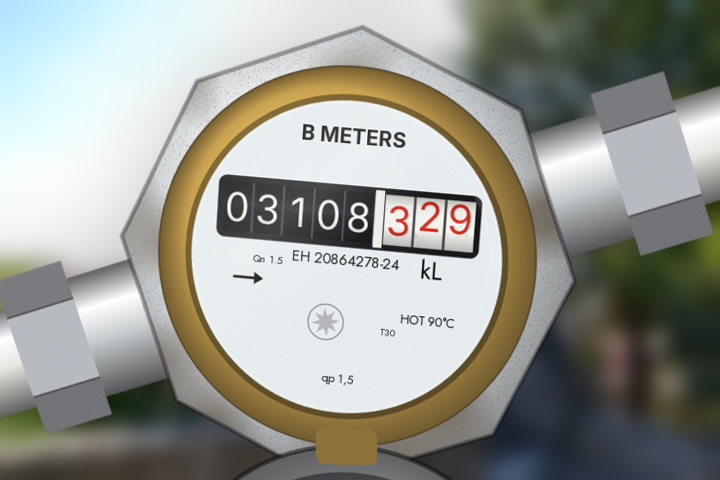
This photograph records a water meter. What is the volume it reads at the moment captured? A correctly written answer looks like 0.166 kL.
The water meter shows 3108.329 kL
